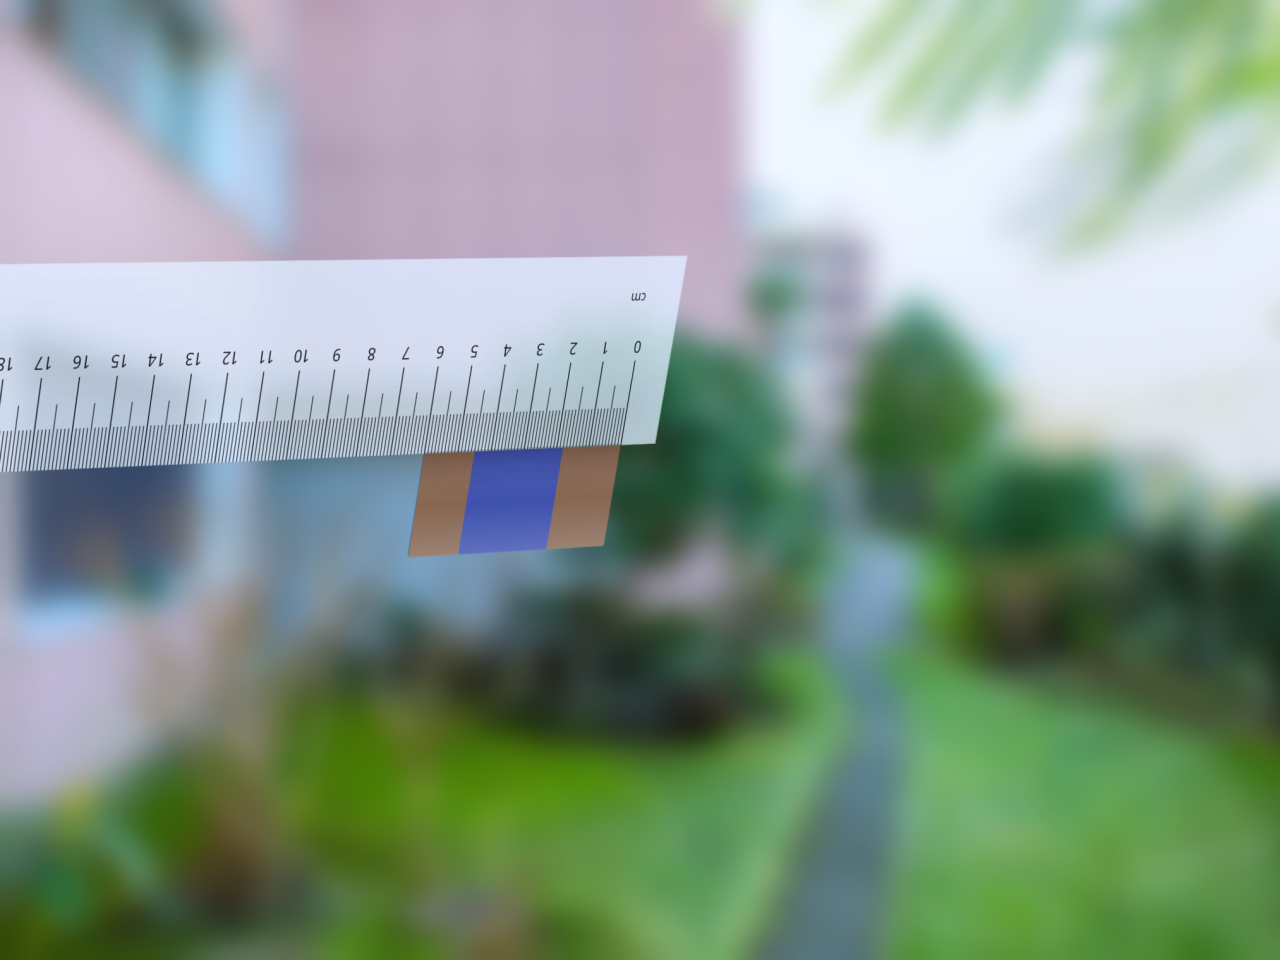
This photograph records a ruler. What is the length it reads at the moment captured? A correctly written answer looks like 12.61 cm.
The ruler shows 6 cm
